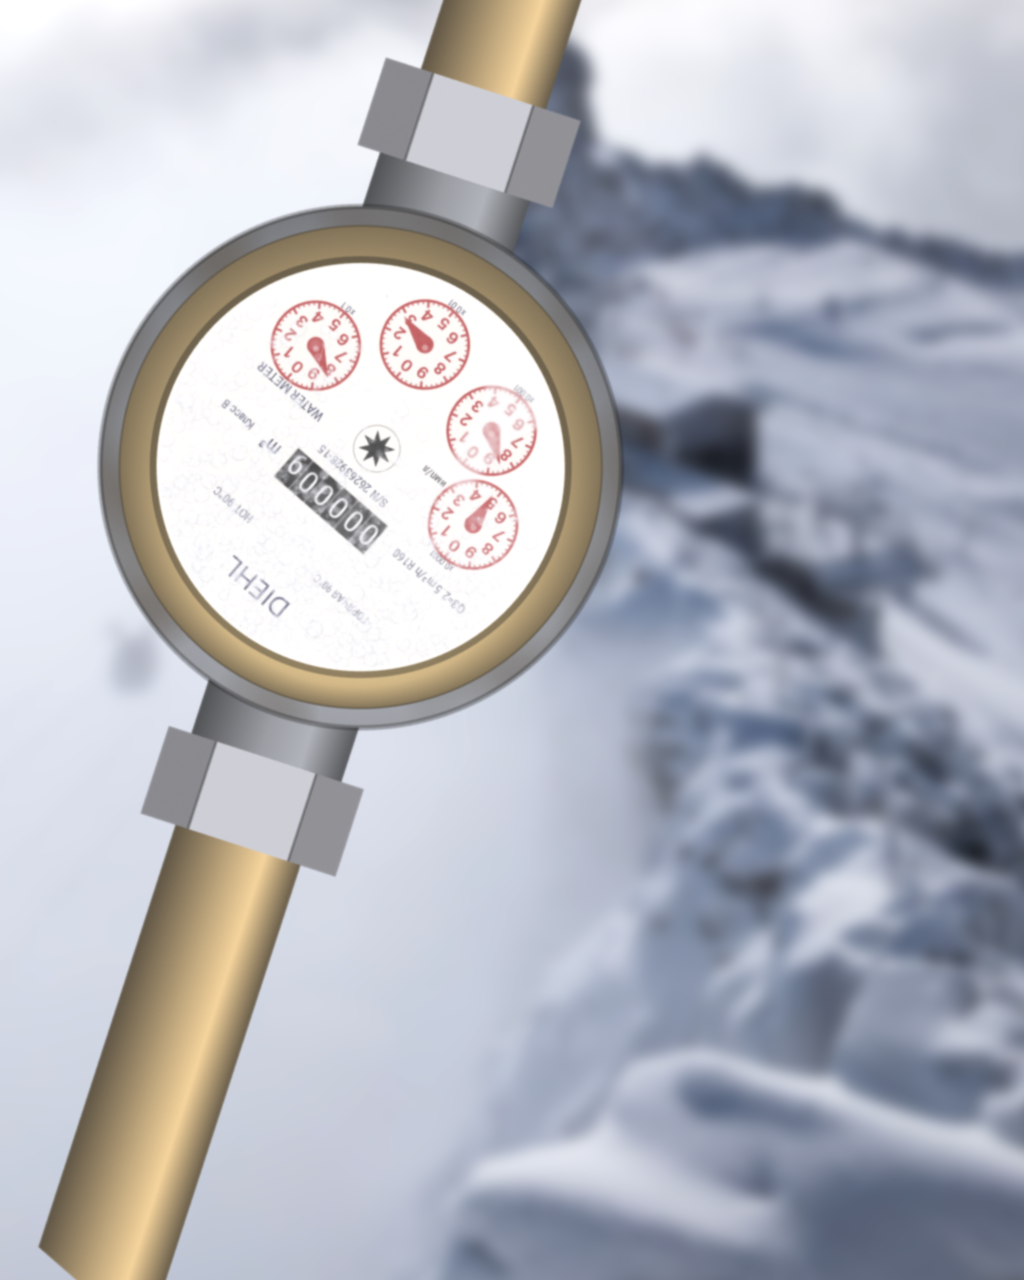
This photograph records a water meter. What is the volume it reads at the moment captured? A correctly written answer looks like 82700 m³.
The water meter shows 8.8284 m³
